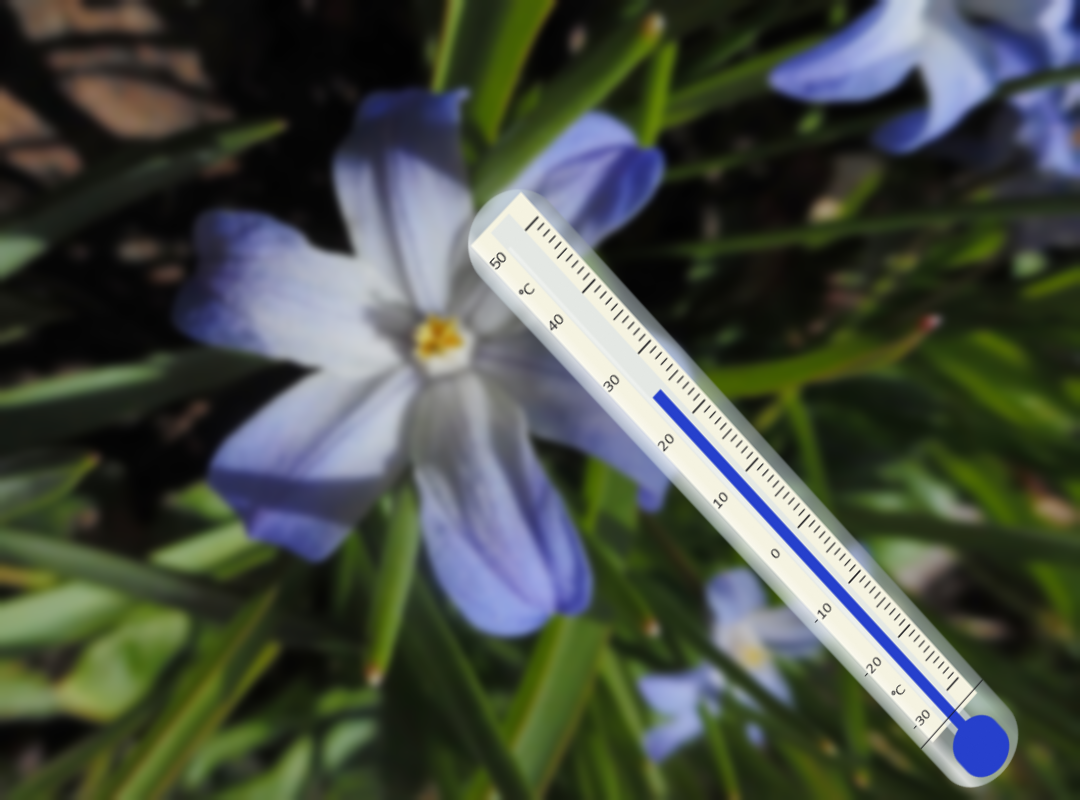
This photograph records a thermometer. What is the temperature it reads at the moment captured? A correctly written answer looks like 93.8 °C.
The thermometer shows 25 °C
